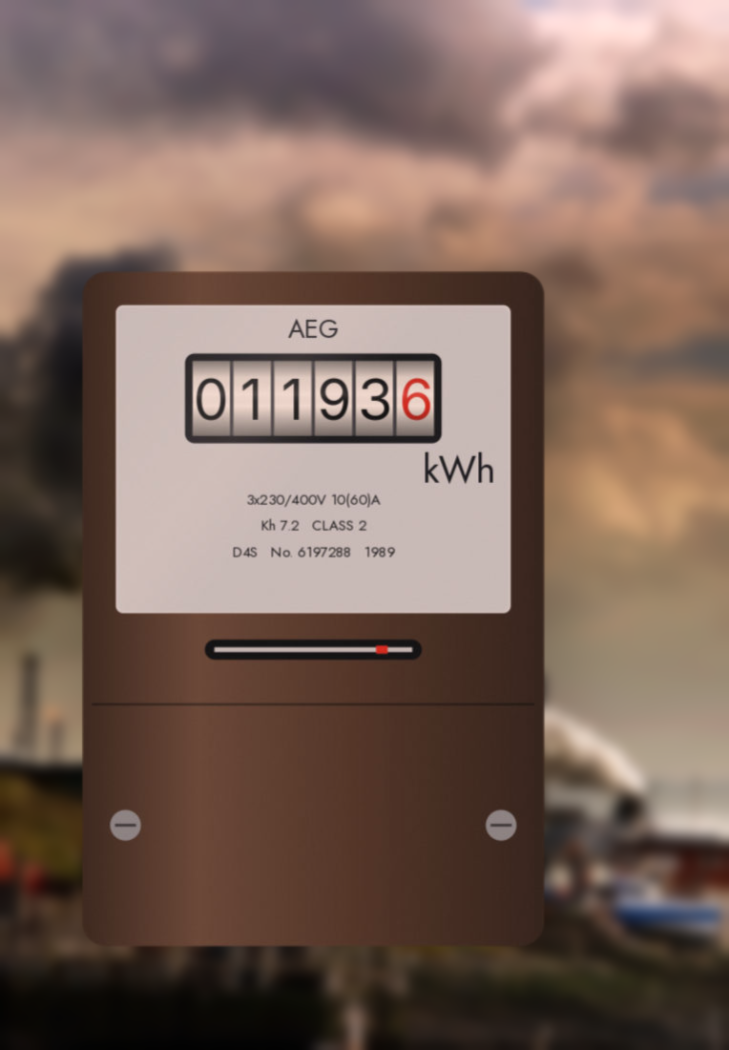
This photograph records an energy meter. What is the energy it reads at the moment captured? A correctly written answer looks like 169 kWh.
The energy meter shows 1193.6 kWh
